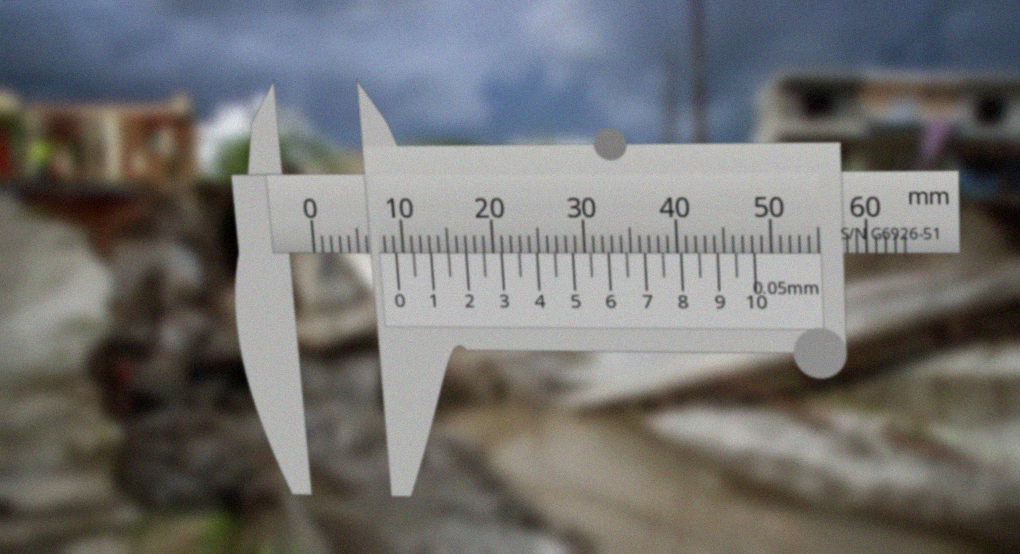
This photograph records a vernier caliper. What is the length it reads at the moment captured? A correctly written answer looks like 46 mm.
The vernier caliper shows 9.2 mm
